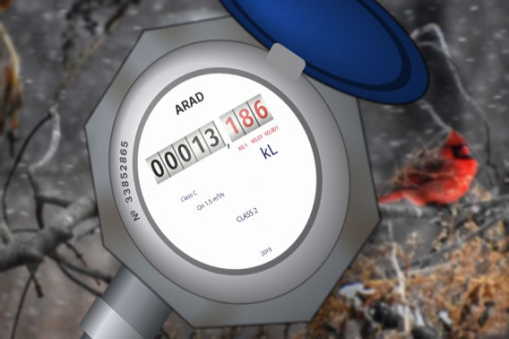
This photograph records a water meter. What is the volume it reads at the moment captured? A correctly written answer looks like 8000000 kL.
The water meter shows 13.186 kL
